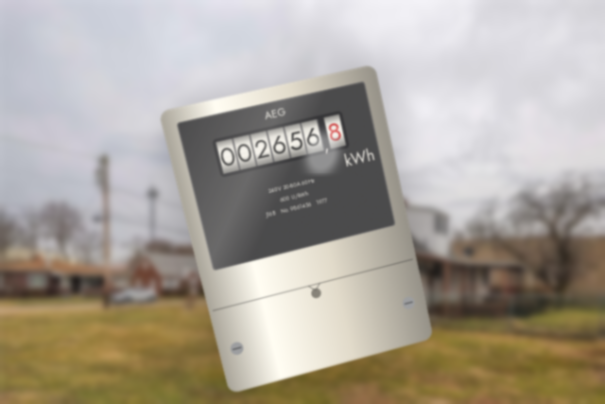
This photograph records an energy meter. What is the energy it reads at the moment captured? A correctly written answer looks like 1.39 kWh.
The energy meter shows 2656.8 kWh
